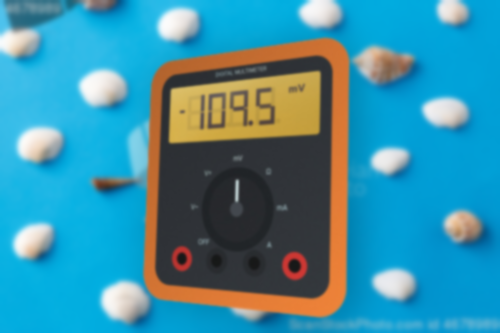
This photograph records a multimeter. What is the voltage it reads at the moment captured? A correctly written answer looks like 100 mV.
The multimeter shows -109.5 mV
